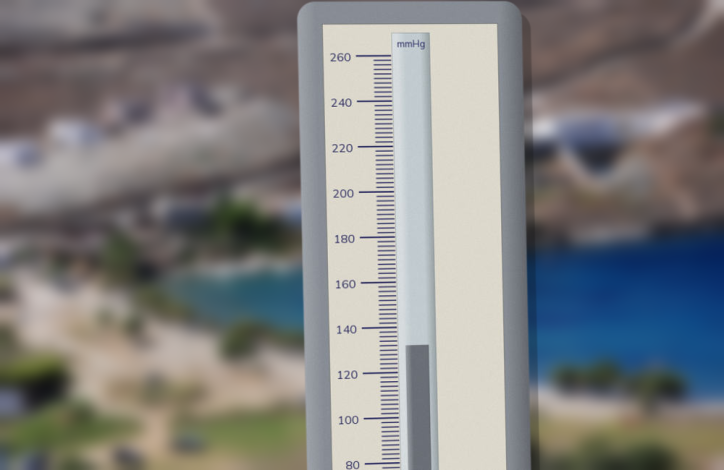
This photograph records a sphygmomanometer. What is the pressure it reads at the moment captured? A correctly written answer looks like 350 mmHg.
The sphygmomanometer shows 132 mmHg
